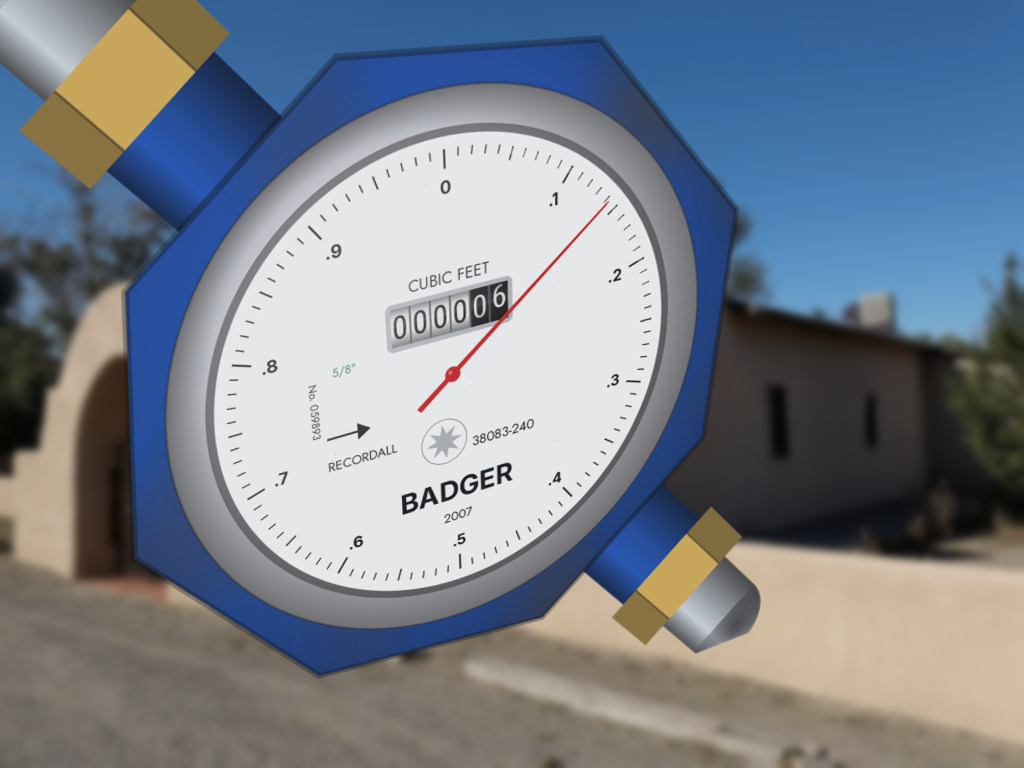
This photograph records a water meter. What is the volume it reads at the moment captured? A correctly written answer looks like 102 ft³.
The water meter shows 6.14 ft³
